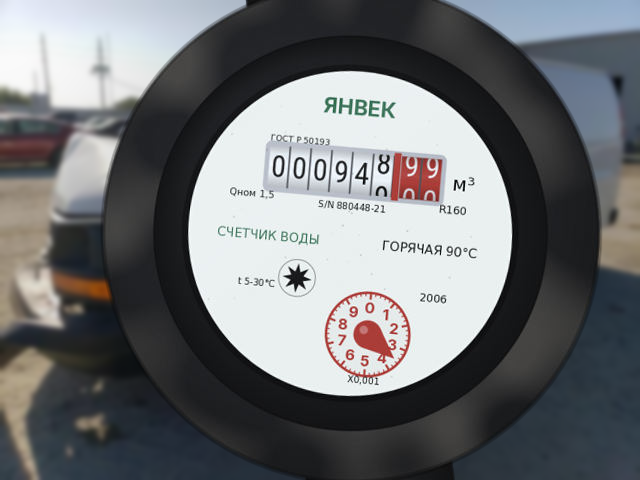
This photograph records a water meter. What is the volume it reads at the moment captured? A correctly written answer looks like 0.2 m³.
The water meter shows 948.993 m³
